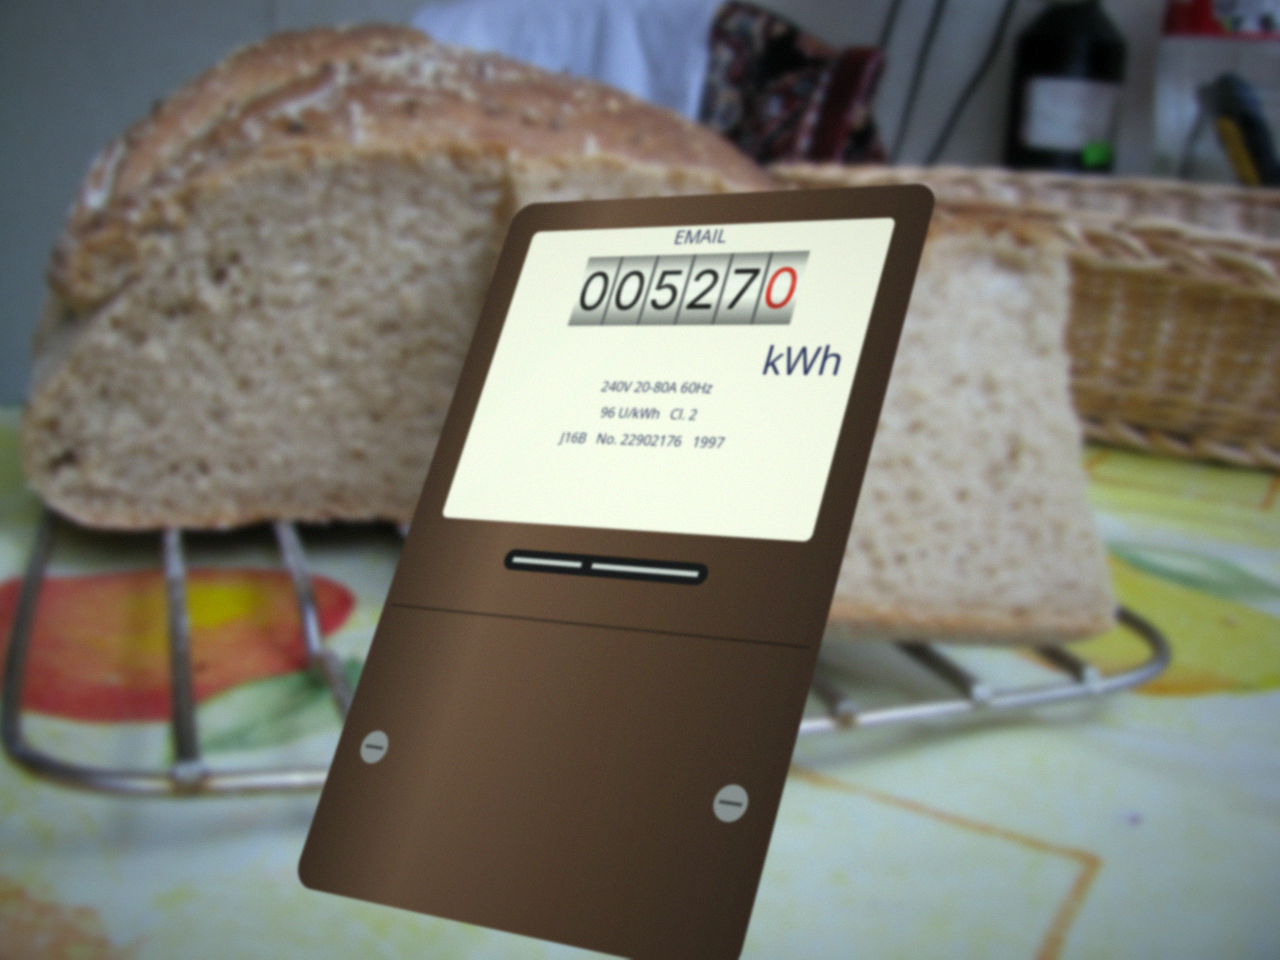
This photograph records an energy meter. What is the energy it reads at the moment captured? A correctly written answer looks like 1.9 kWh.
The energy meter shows 527.0 kWh
